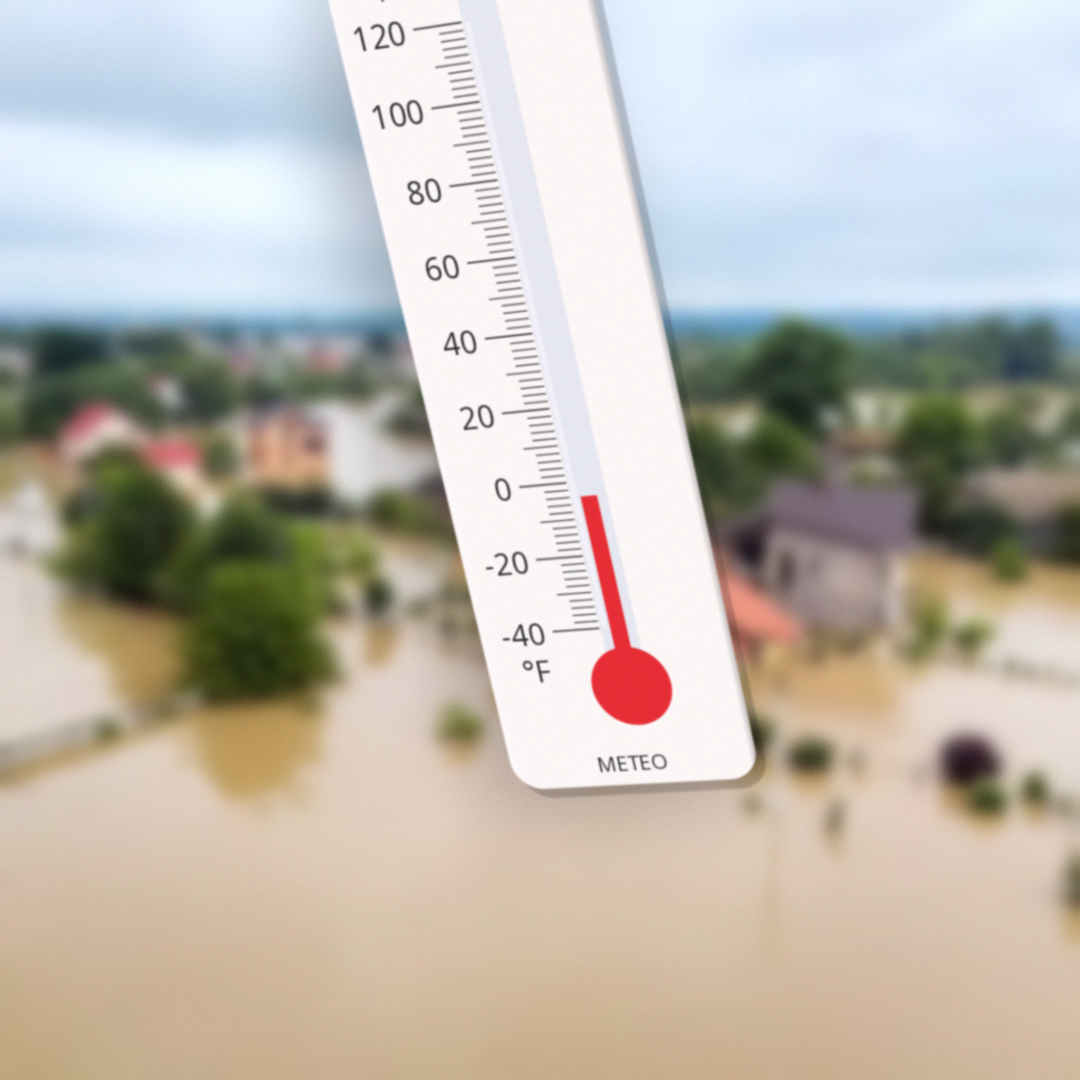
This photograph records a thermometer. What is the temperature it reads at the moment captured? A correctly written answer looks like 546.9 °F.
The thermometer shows -4 °F
